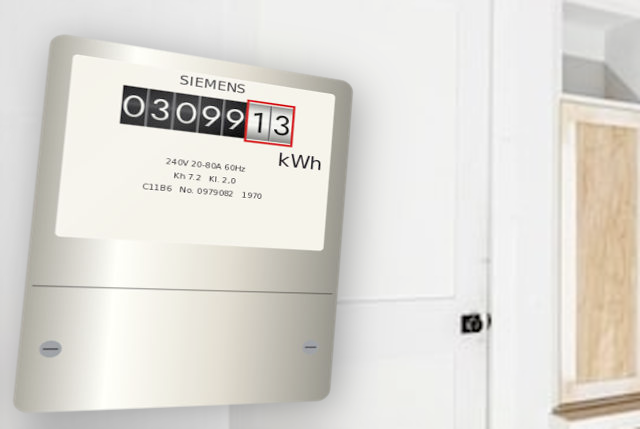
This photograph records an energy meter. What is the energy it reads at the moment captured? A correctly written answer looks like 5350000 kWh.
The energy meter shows 3099.13 kWh
